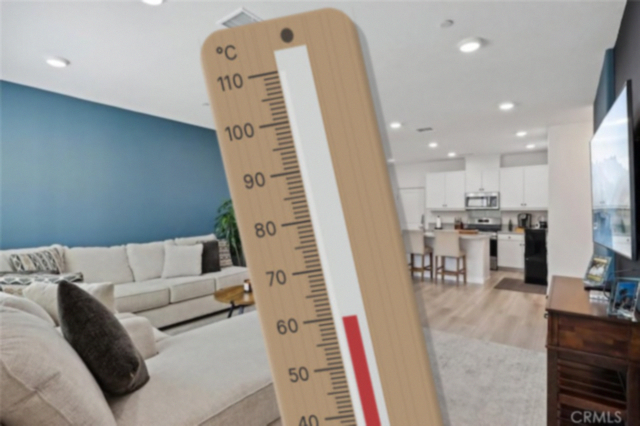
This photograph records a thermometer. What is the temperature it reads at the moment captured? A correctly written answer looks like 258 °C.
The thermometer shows 60 °C
